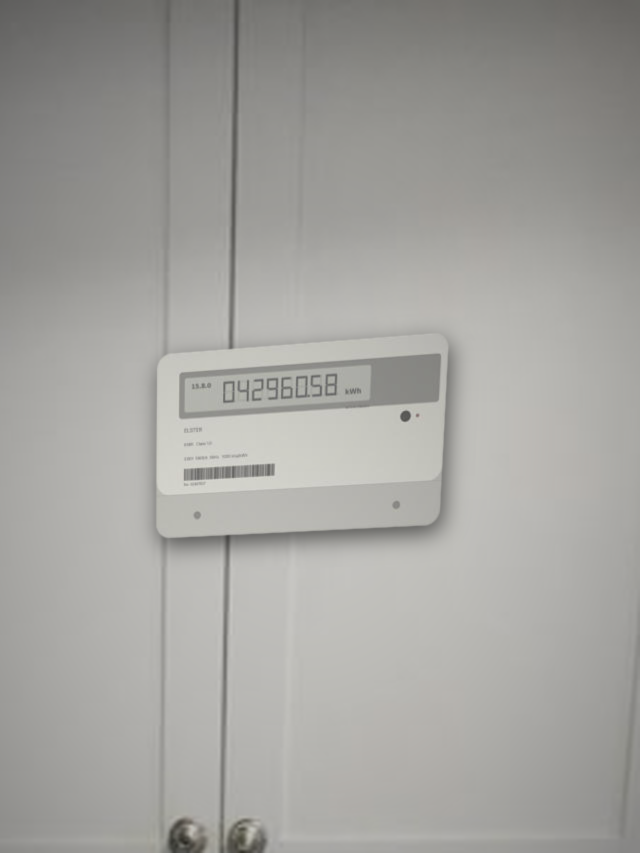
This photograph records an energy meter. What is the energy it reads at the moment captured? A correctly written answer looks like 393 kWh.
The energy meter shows 42960.58 kWh
